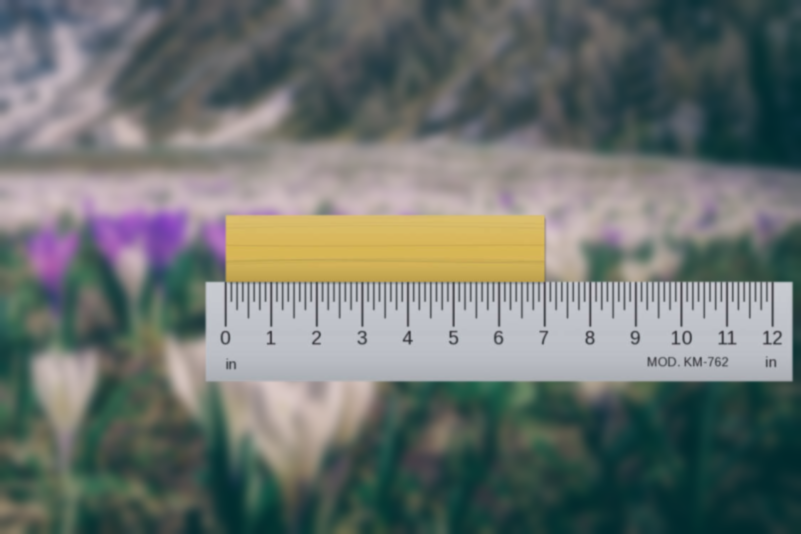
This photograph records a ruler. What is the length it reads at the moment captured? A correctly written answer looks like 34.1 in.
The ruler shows 7 in
